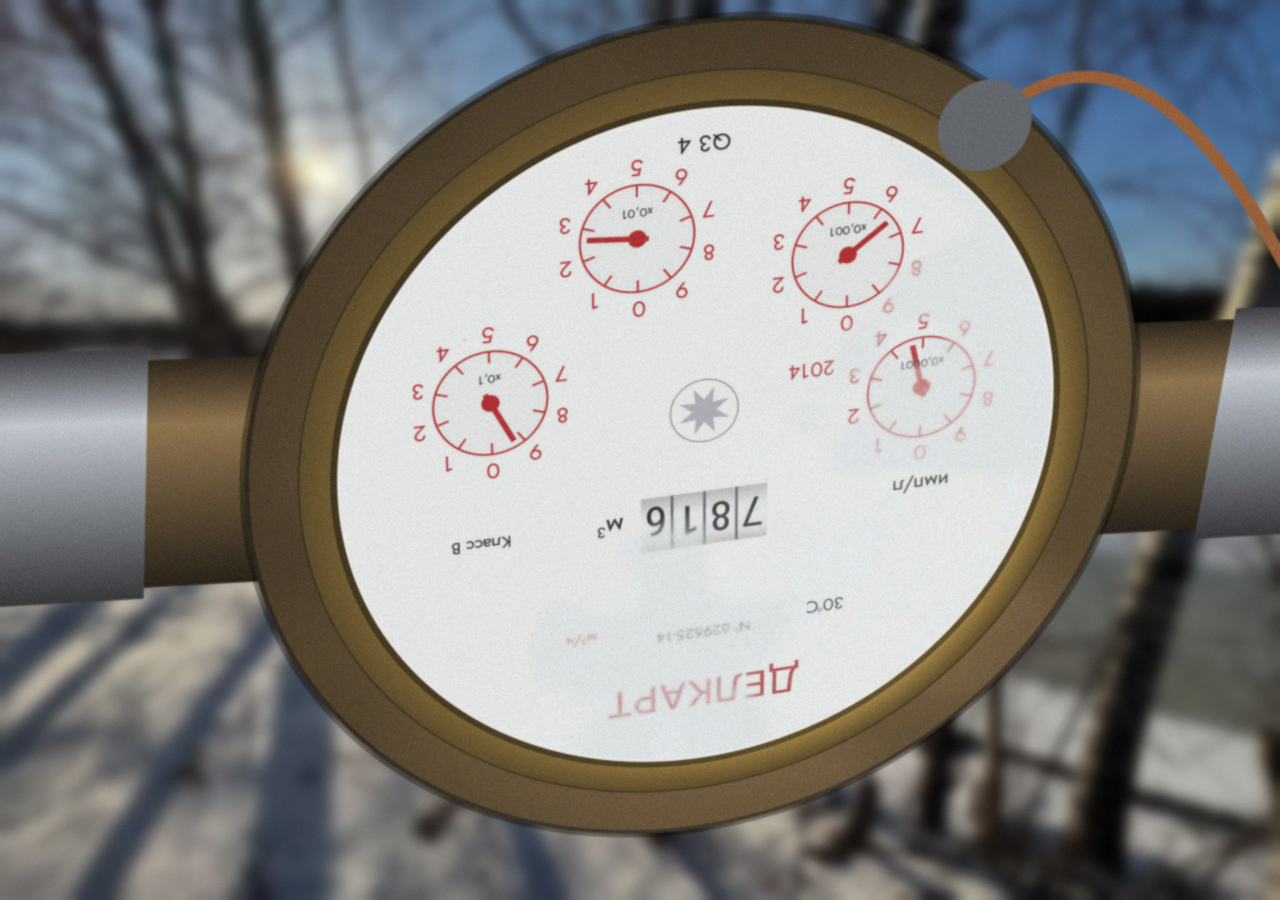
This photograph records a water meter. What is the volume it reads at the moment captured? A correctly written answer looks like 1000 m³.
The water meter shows 7815.9264 m³
